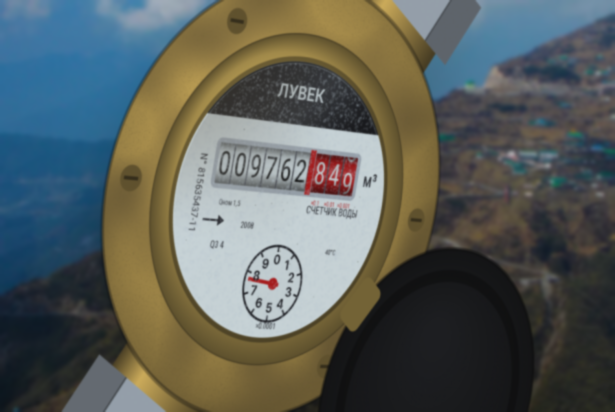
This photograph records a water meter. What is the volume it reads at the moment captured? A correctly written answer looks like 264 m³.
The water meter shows 9762.8487 m³
